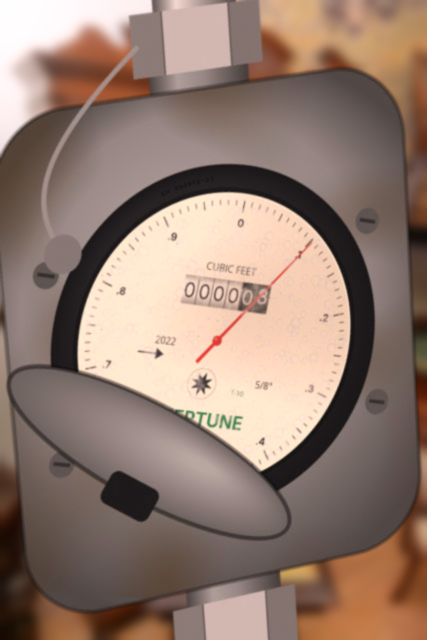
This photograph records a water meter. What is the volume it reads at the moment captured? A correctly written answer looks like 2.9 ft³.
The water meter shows 8.10 ft³
